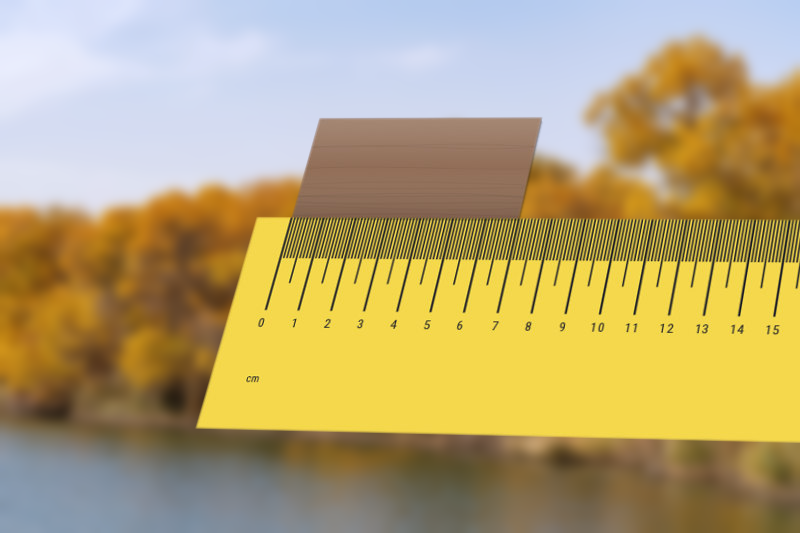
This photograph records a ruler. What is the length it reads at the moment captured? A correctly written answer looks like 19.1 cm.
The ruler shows 7 cm
